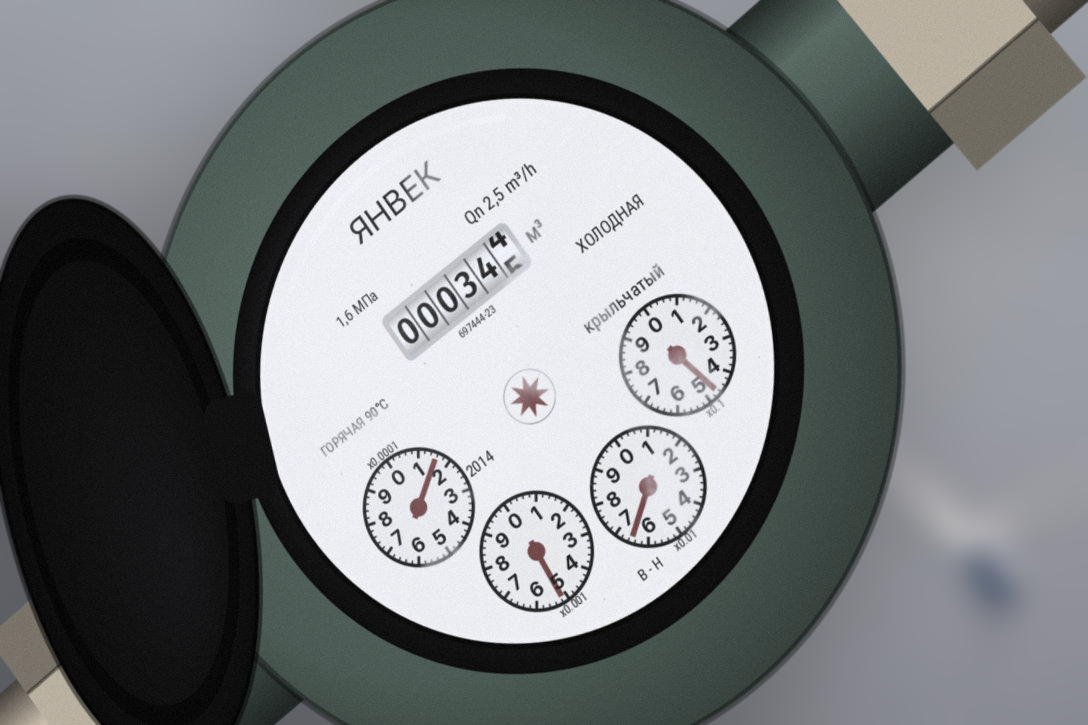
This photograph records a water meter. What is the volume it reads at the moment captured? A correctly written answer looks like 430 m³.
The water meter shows 344.4651 m³
